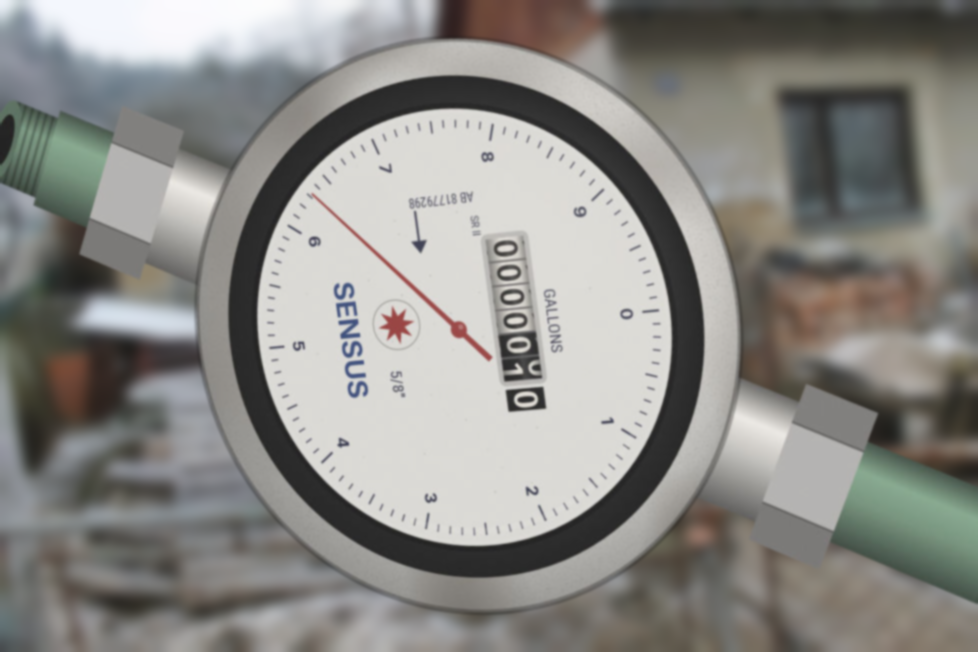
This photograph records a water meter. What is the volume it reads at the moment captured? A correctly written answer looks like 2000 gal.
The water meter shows 6.3 gal
